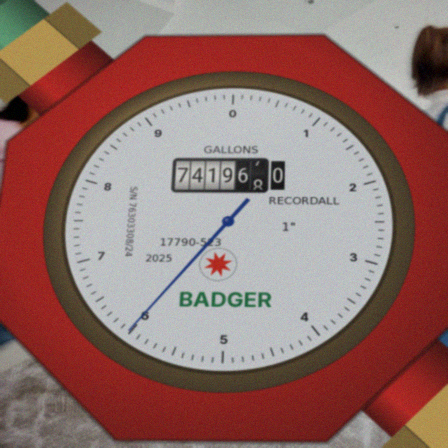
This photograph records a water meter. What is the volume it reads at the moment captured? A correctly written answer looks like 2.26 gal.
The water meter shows 7419676.0 gal
